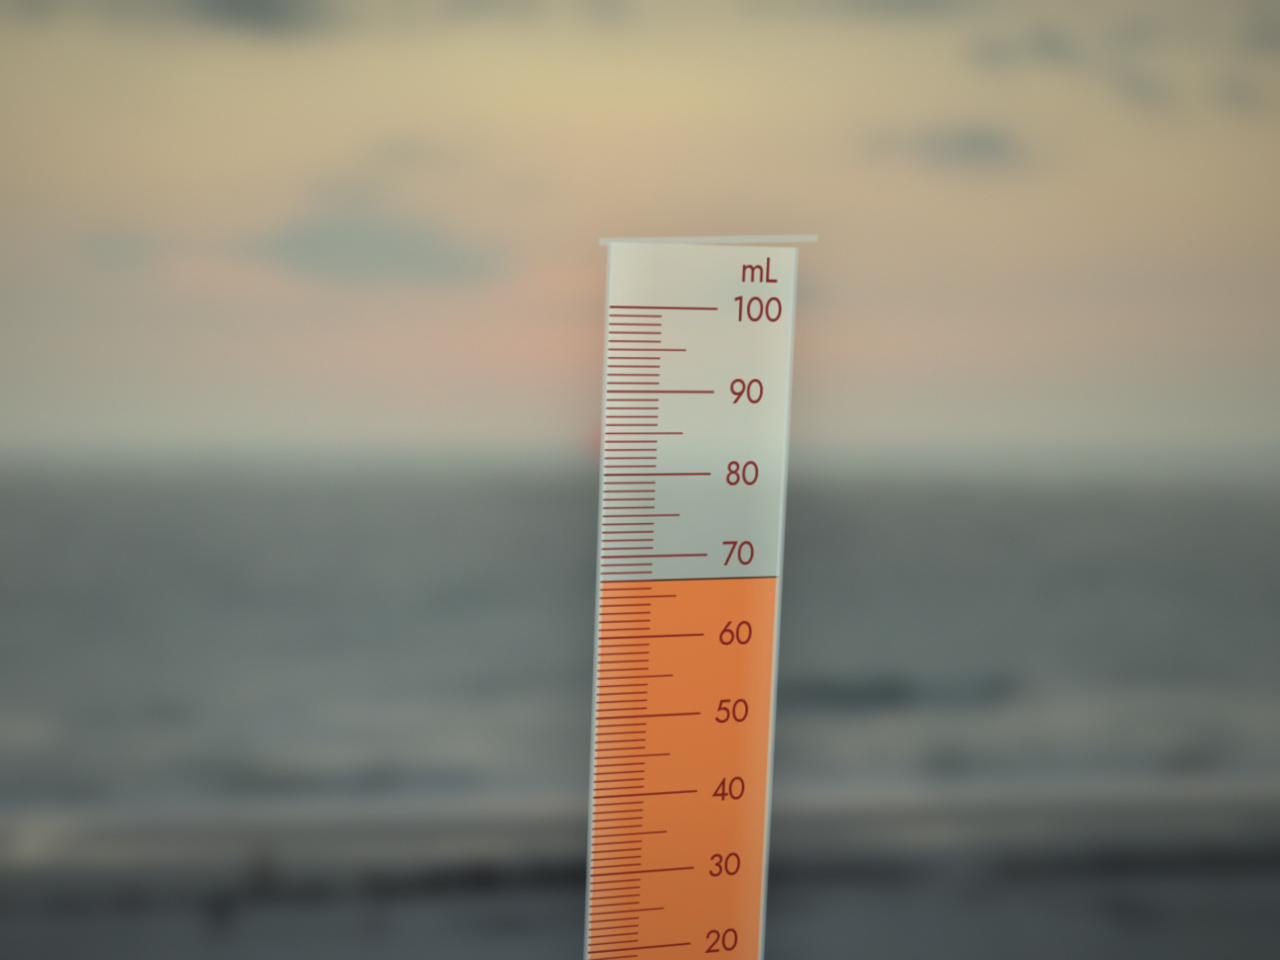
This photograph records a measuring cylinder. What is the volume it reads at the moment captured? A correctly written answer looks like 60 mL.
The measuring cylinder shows 67 mL
